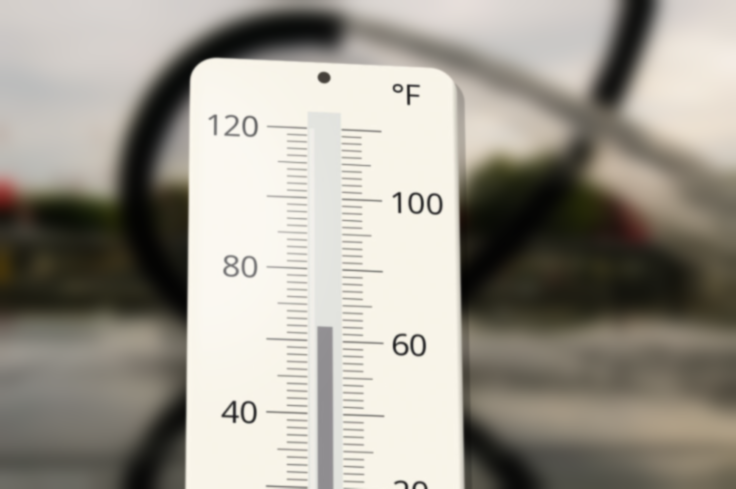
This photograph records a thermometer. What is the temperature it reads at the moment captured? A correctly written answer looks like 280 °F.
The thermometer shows 64 °F
